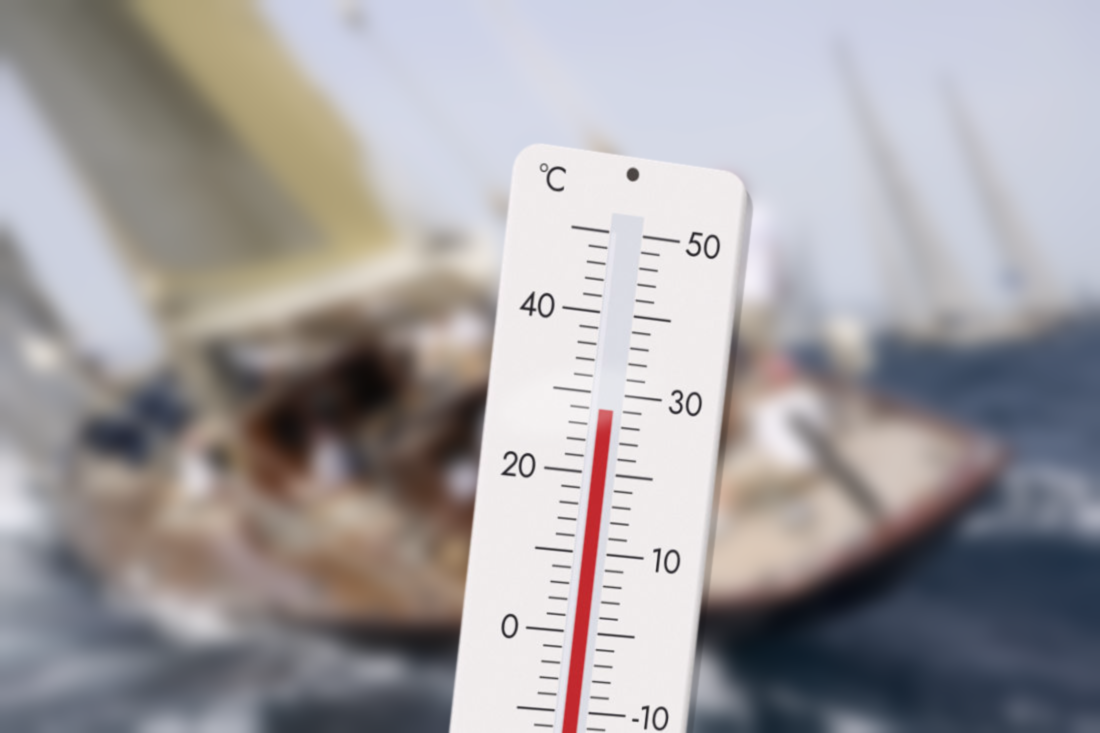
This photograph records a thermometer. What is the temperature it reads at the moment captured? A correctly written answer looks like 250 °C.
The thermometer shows 28 °C
